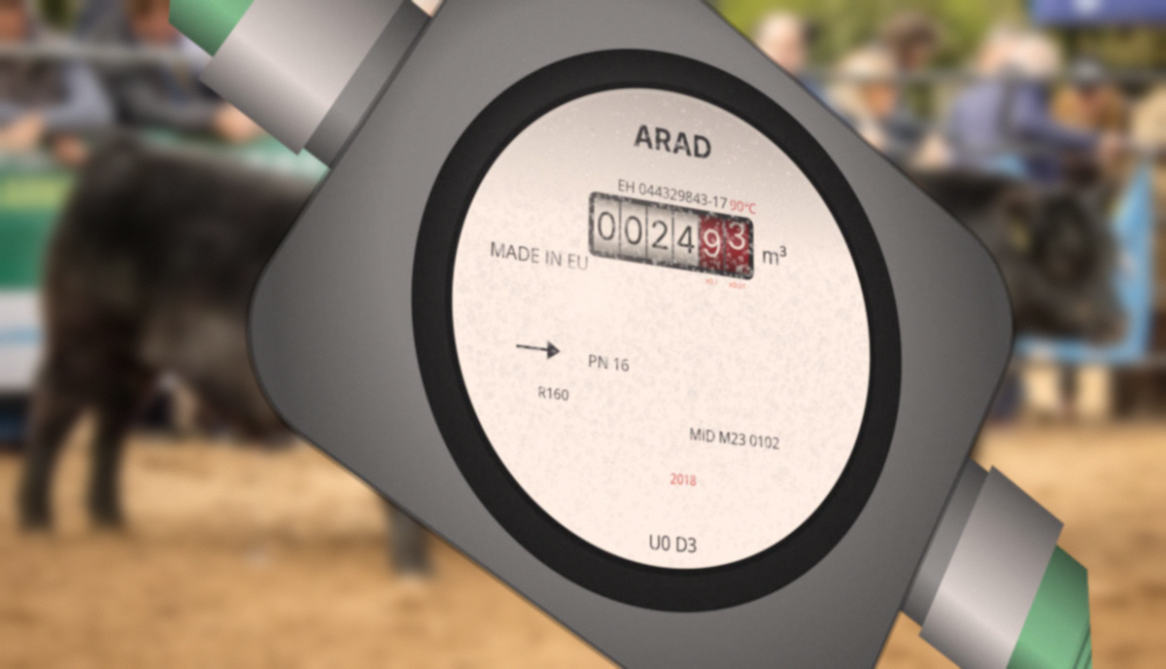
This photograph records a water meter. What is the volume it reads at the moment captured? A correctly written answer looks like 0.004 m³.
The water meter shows 24.93 m³
